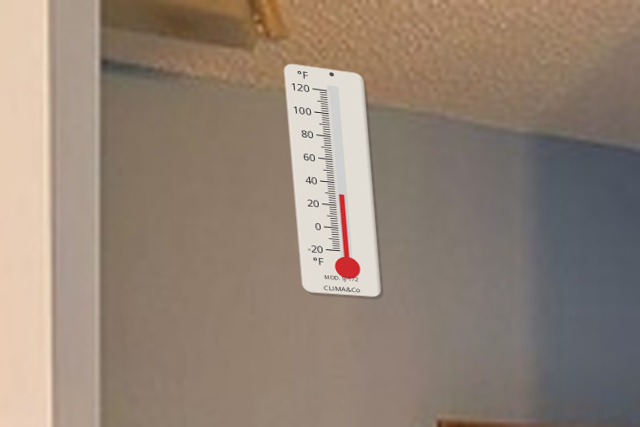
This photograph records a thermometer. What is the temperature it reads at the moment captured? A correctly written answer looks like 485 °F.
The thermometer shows 30 °F
